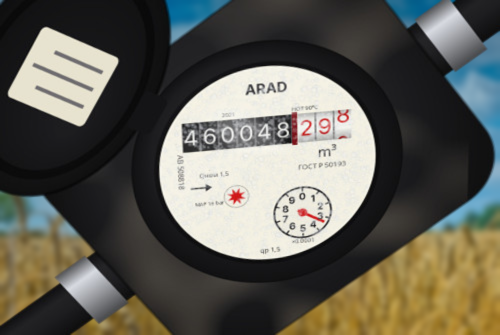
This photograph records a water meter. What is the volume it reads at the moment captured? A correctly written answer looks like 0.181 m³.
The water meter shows 460048.2983 m³
